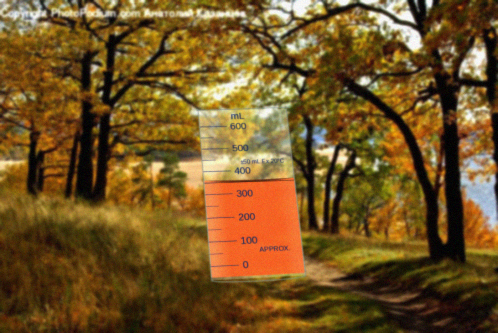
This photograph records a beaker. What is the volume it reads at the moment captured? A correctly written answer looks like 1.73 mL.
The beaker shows 350 mL
